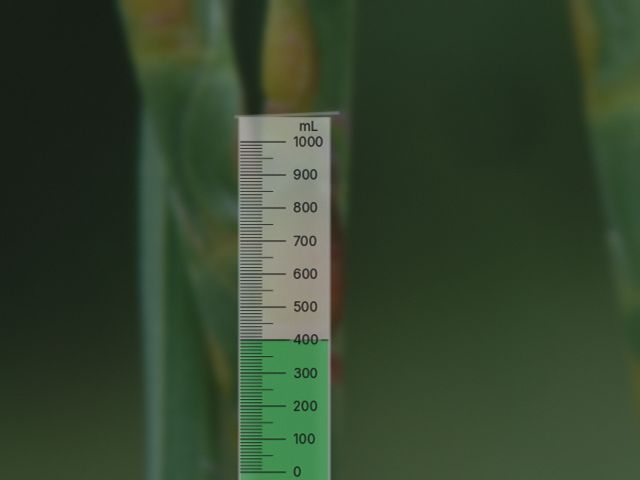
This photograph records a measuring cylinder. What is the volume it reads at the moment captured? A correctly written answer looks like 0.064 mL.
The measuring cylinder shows 400 mL
